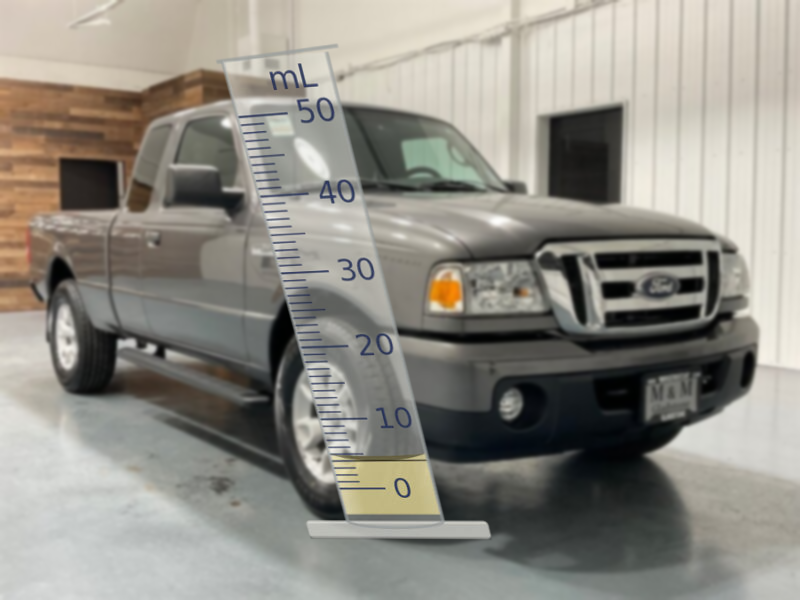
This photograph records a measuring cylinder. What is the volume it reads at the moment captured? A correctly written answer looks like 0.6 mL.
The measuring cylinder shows 4 mL
